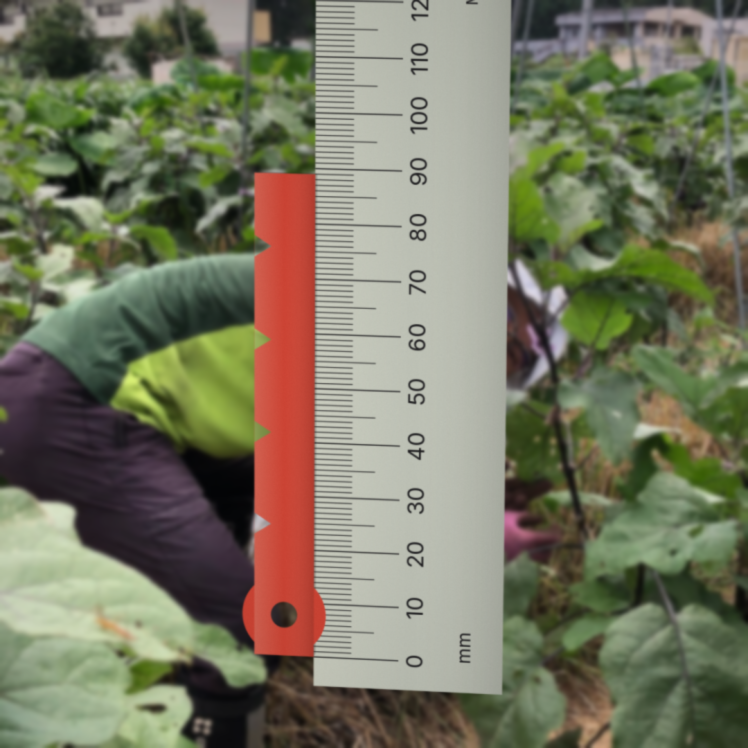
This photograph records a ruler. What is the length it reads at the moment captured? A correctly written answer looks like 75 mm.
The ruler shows 89 mm
